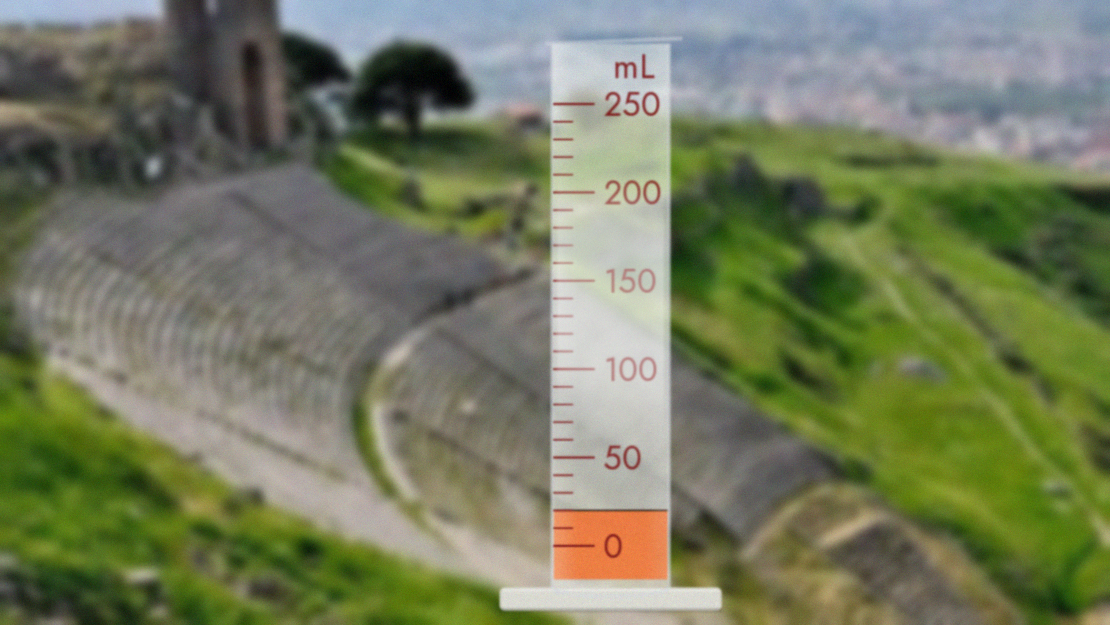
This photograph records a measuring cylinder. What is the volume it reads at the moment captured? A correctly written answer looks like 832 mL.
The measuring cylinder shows 20 mL
